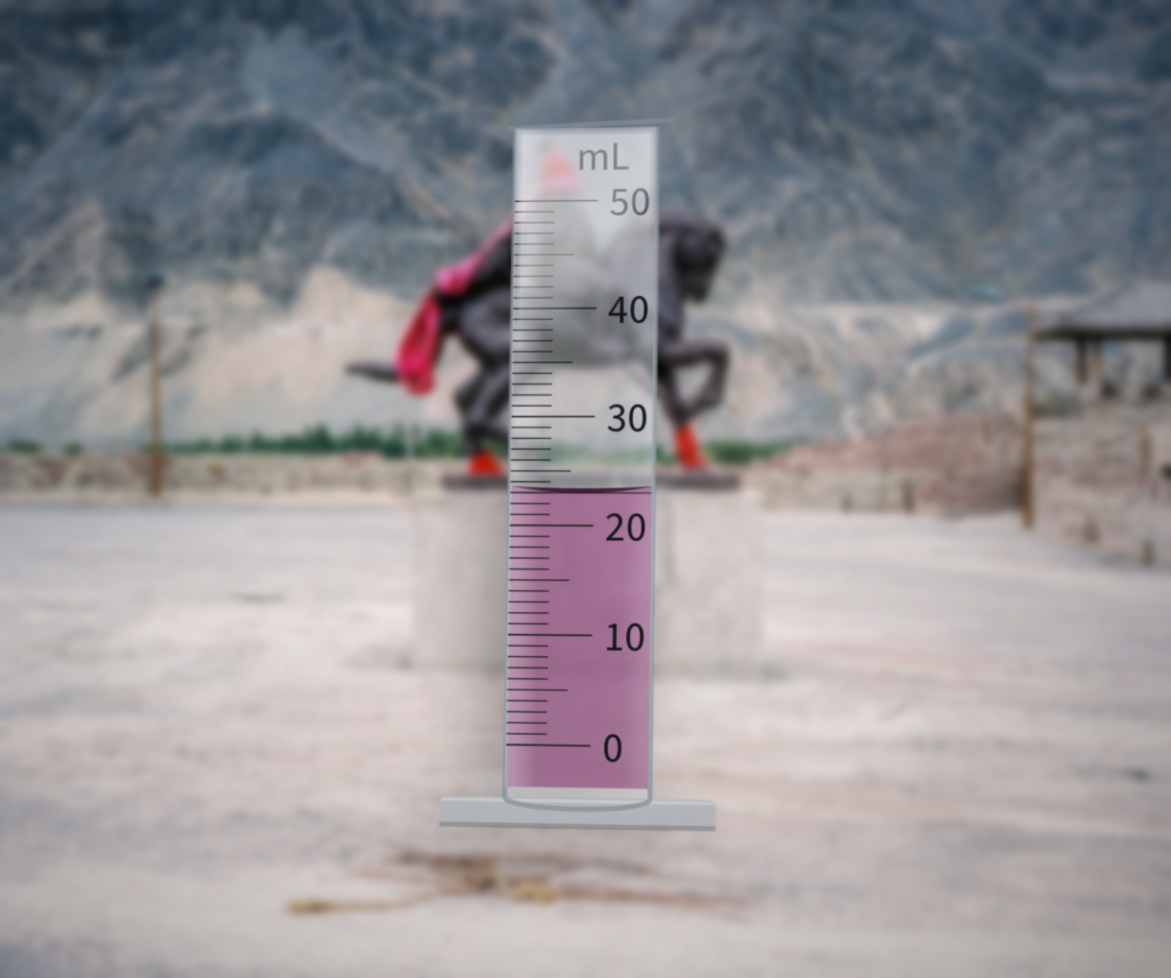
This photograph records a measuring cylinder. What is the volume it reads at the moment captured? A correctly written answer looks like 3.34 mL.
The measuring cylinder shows 23 mL
